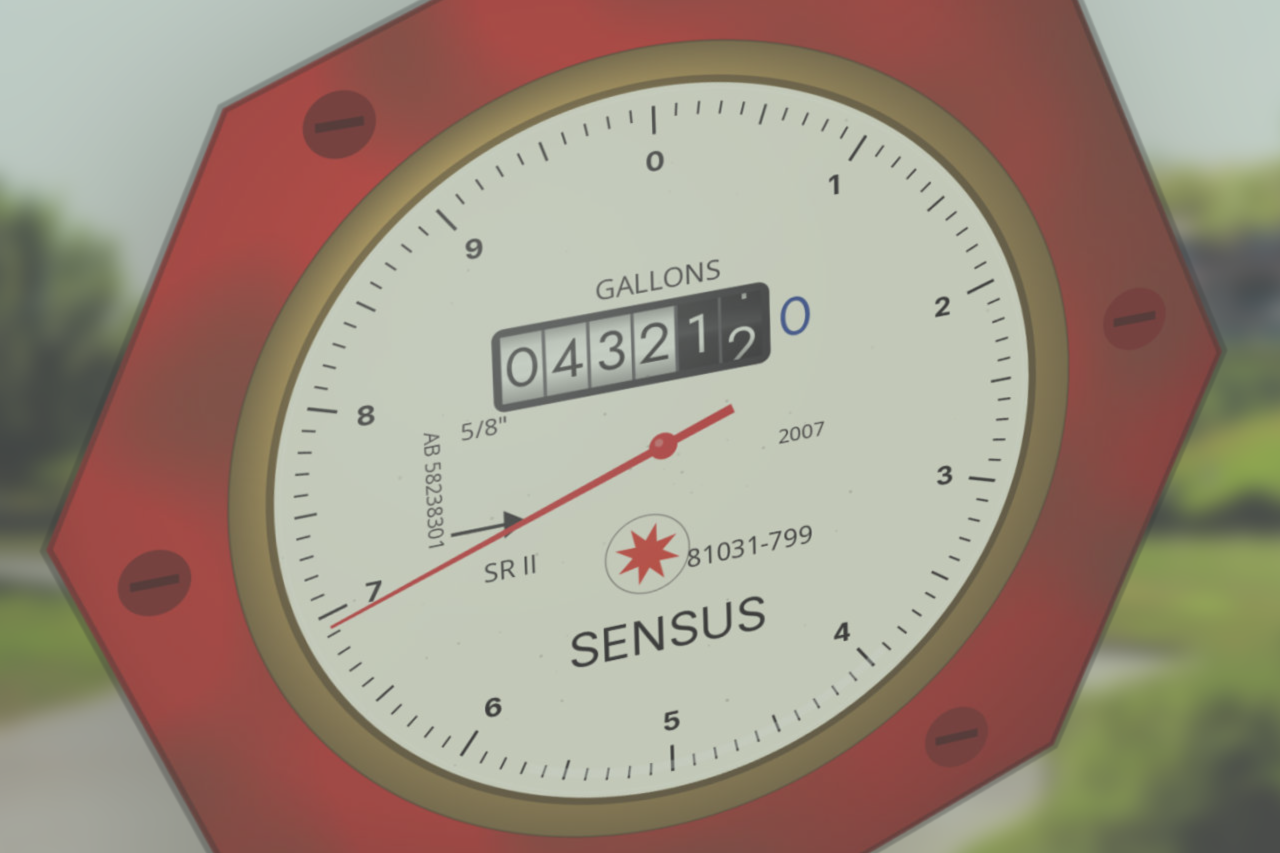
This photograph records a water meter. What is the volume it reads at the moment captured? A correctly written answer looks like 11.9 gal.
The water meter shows 432116.9 gal
